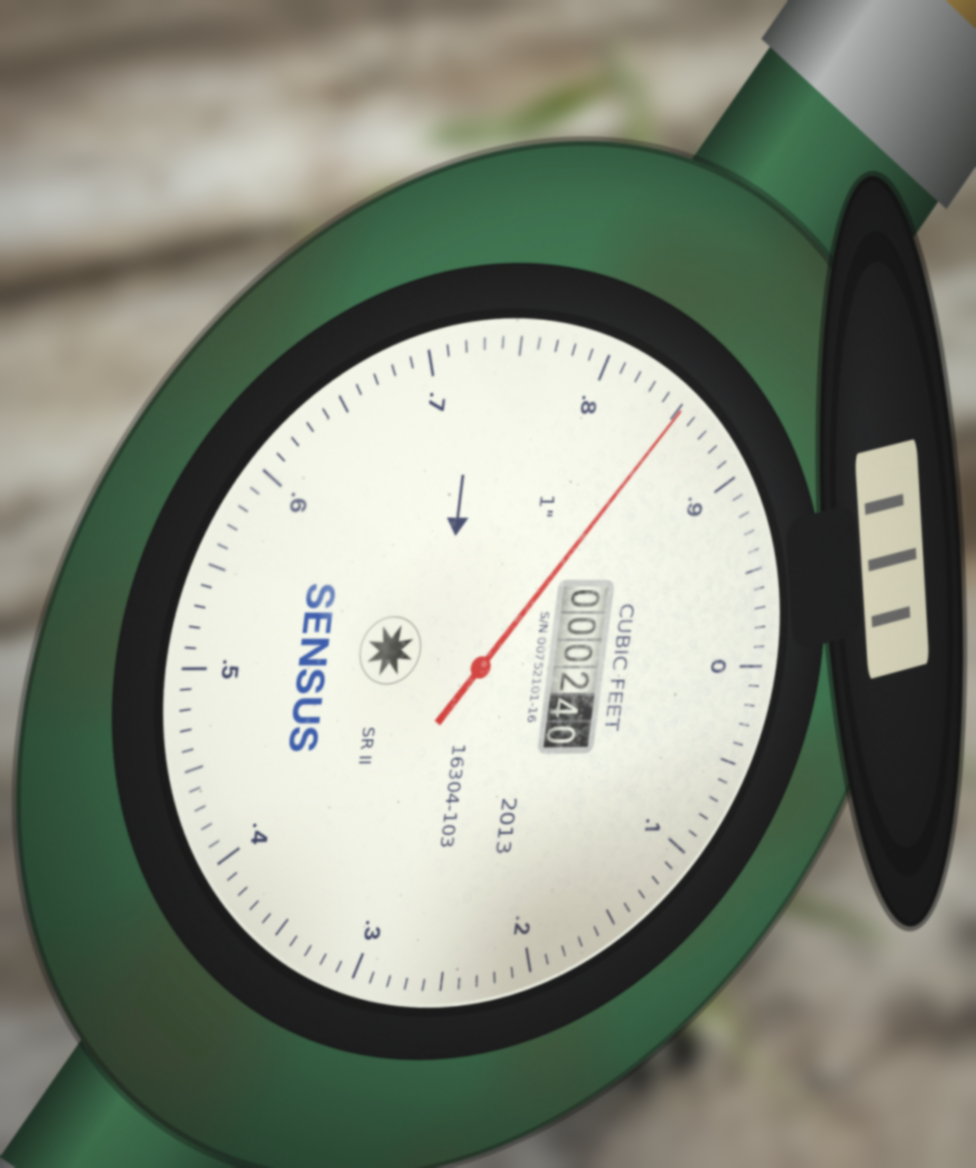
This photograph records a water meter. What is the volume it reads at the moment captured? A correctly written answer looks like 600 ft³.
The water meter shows 239.85 ft³
